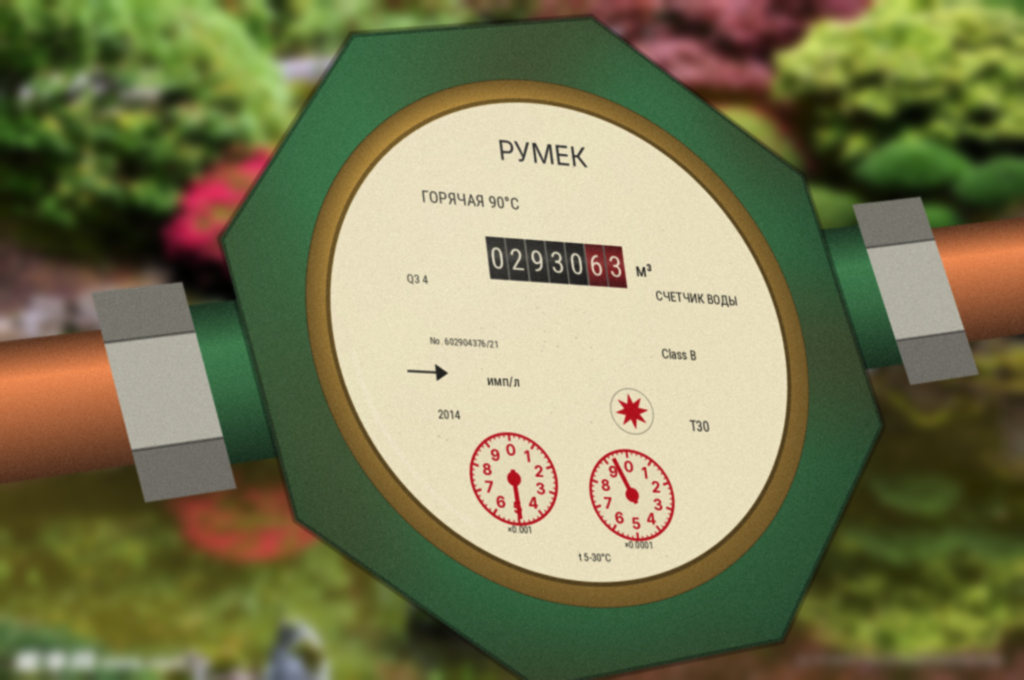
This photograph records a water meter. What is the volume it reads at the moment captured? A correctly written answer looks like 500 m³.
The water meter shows 2930.6349 m³
